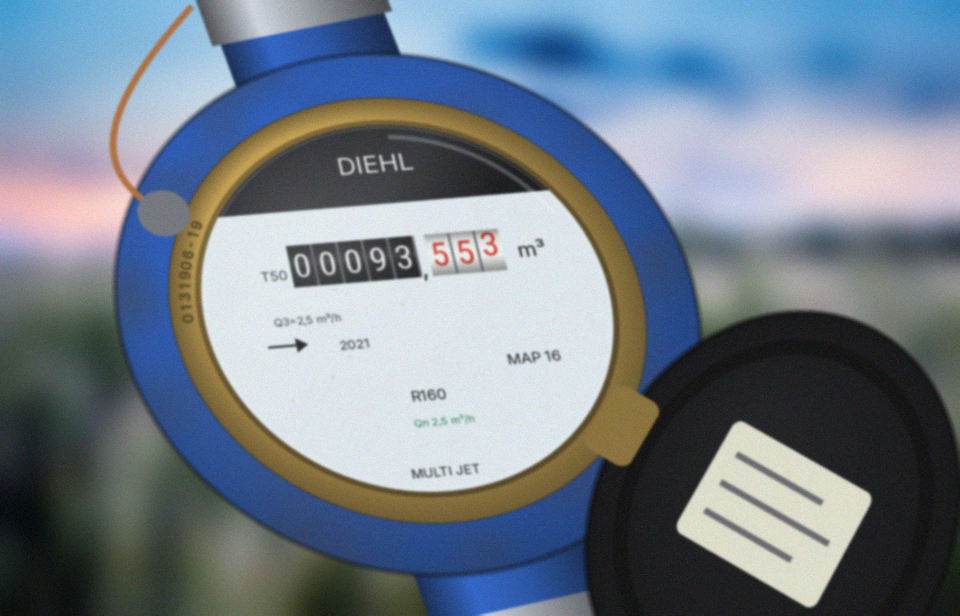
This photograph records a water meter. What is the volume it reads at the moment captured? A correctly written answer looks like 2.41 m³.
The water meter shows 93.553 m³
